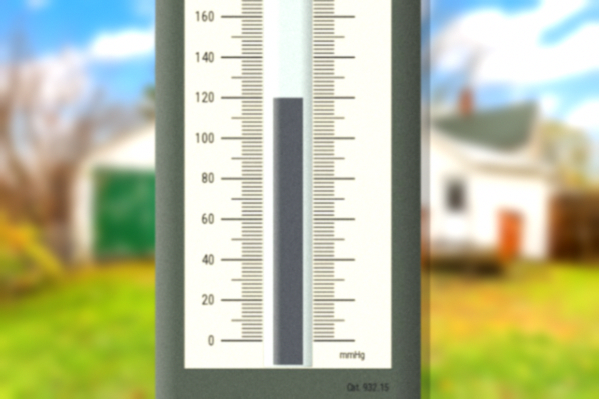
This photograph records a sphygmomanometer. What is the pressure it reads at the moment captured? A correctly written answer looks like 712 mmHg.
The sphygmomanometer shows 120 mmHg
